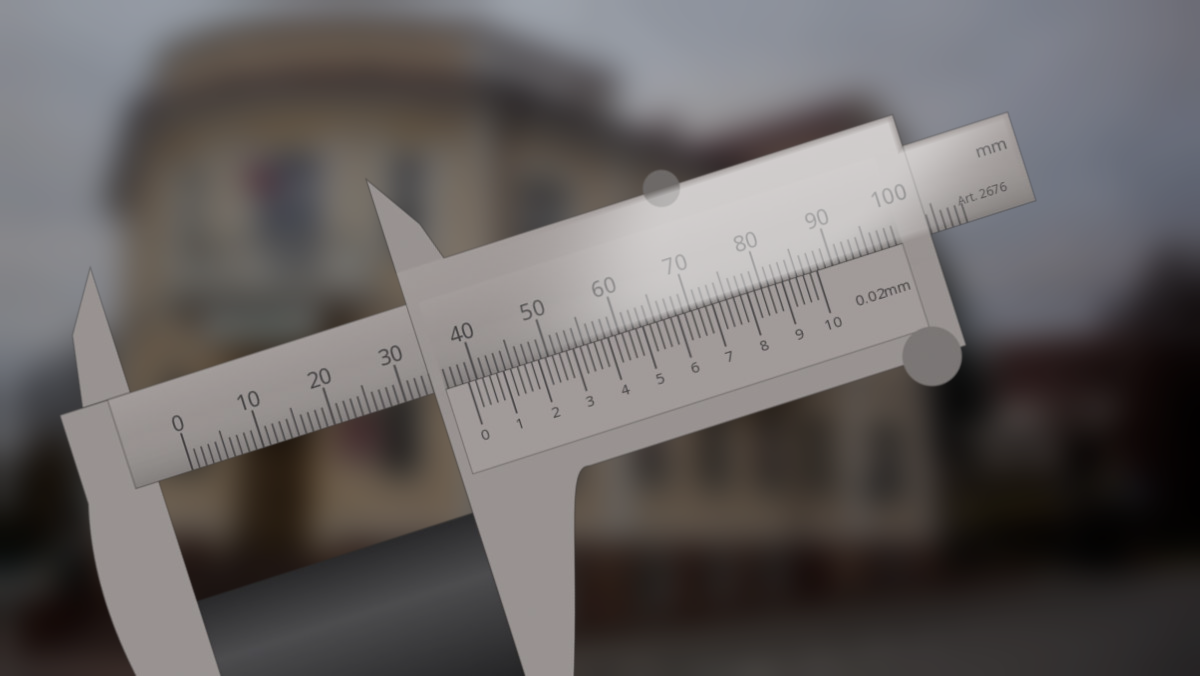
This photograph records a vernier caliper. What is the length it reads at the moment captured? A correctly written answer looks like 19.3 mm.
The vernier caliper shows 38.8 mm
